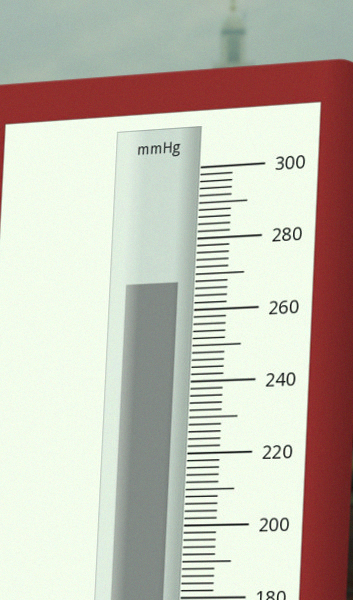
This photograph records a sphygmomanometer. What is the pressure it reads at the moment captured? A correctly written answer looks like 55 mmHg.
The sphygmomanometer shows 268 mmHg
